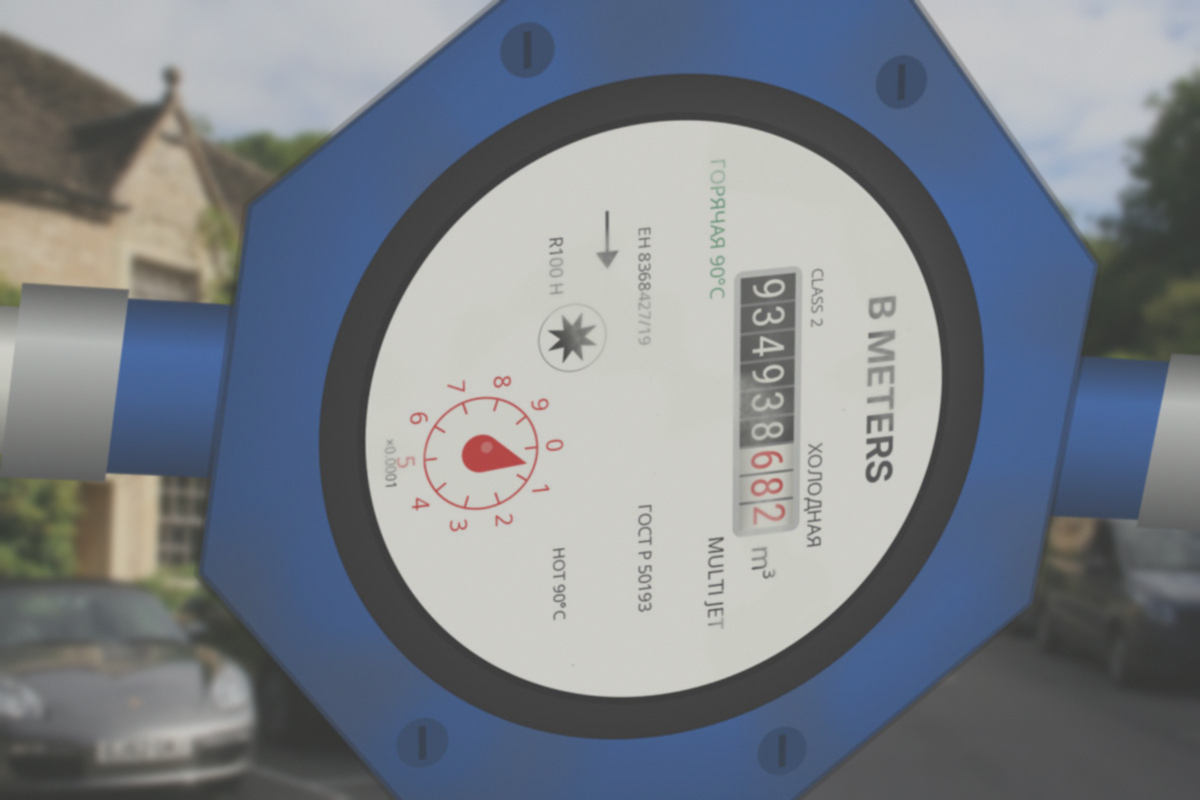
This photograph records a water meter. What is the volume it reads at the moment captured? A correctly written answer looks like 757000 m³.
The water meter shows 934938.6820 m³
